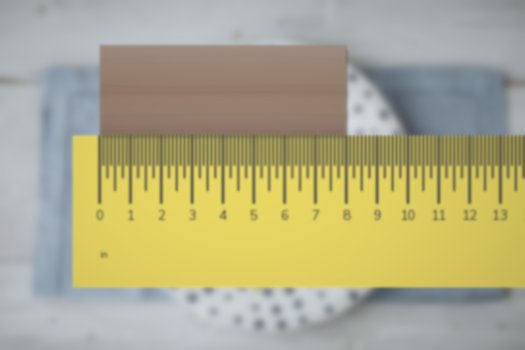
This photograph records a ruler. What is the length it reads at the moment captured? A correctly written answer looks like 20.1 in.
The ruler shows 8 in
